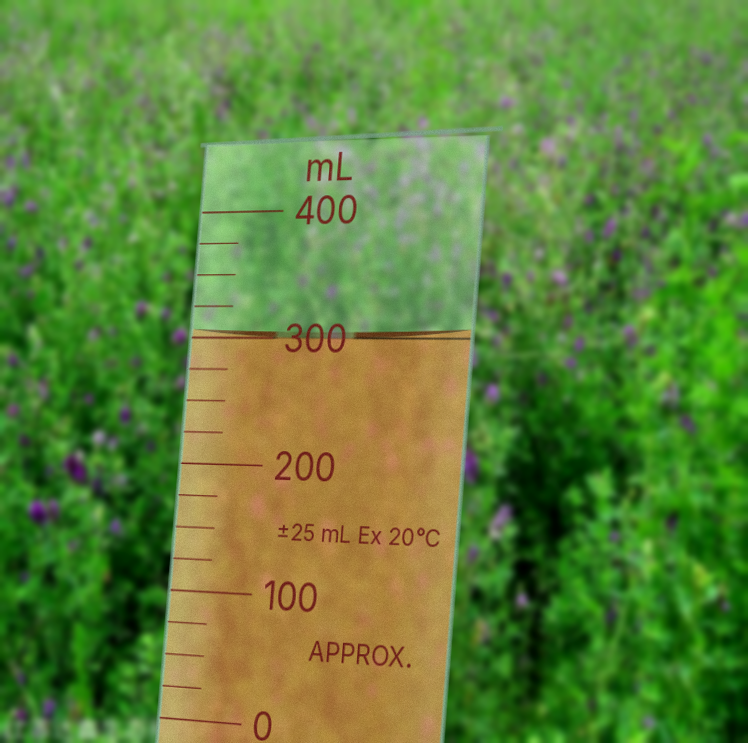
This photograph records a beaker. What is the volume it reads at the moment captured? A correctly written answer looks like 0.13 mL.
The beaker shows 300 mL
